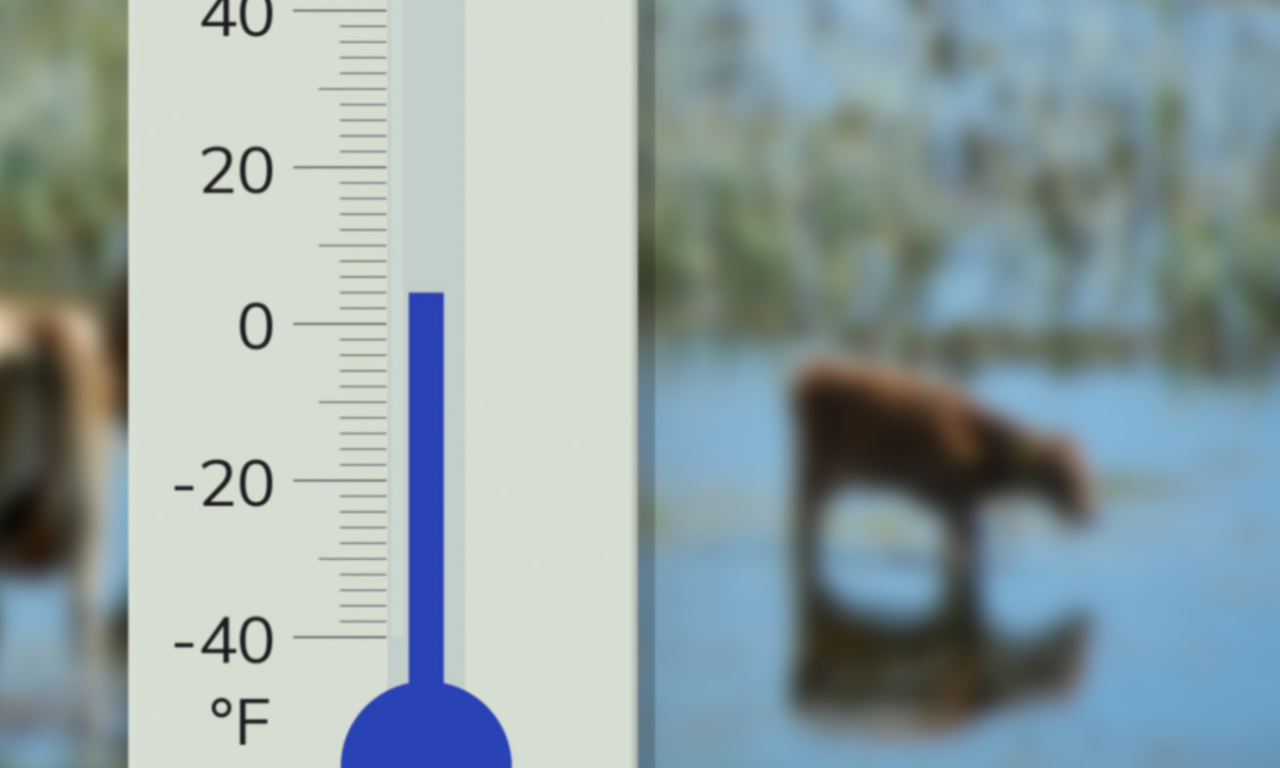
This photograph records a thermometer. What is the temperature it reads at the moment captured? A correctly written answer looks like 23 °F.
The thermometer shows 4 °F
